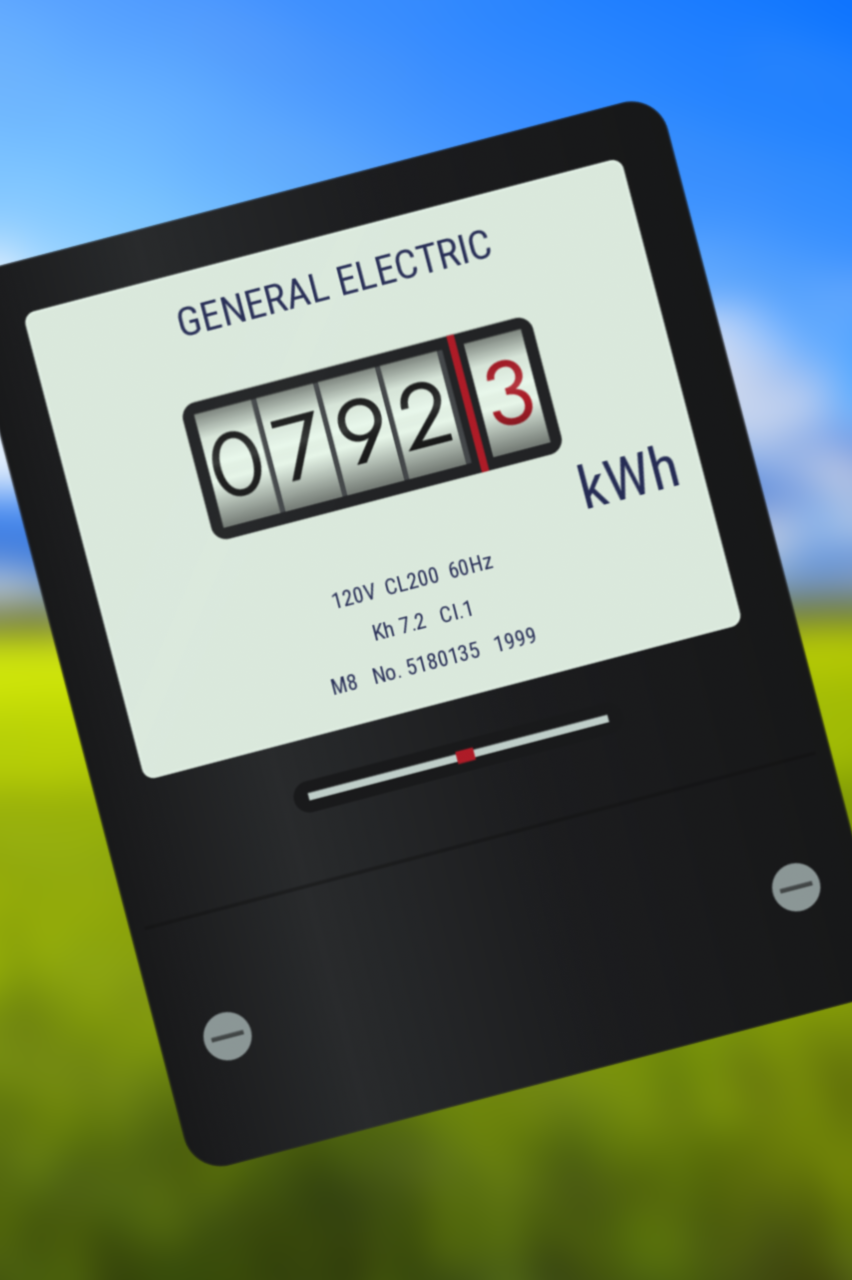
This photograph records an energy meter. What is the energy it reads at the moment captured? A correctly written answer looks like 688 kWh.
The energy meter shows 792.3 kWh
